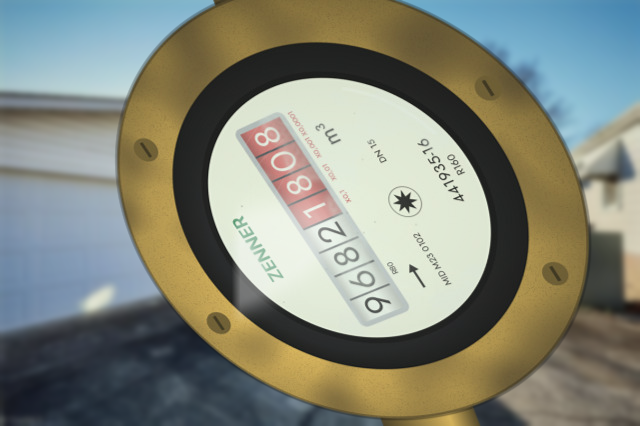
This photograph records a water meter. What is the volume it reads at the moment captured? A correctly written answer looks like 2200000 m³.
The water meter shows 9682.1808 m³
